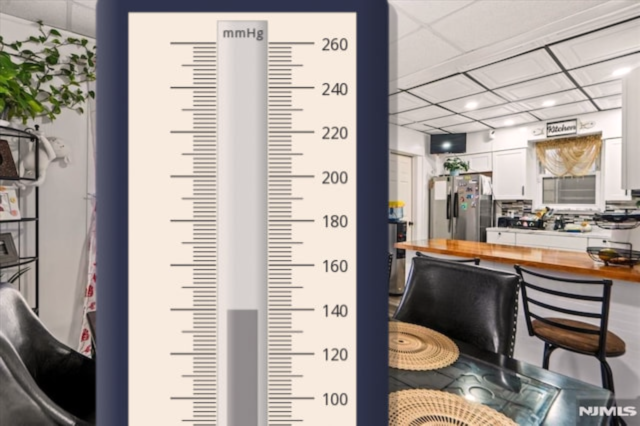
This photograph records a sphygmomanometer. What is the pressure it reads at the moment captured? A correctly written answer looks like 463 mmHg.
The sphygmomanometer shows 140 mmHg
